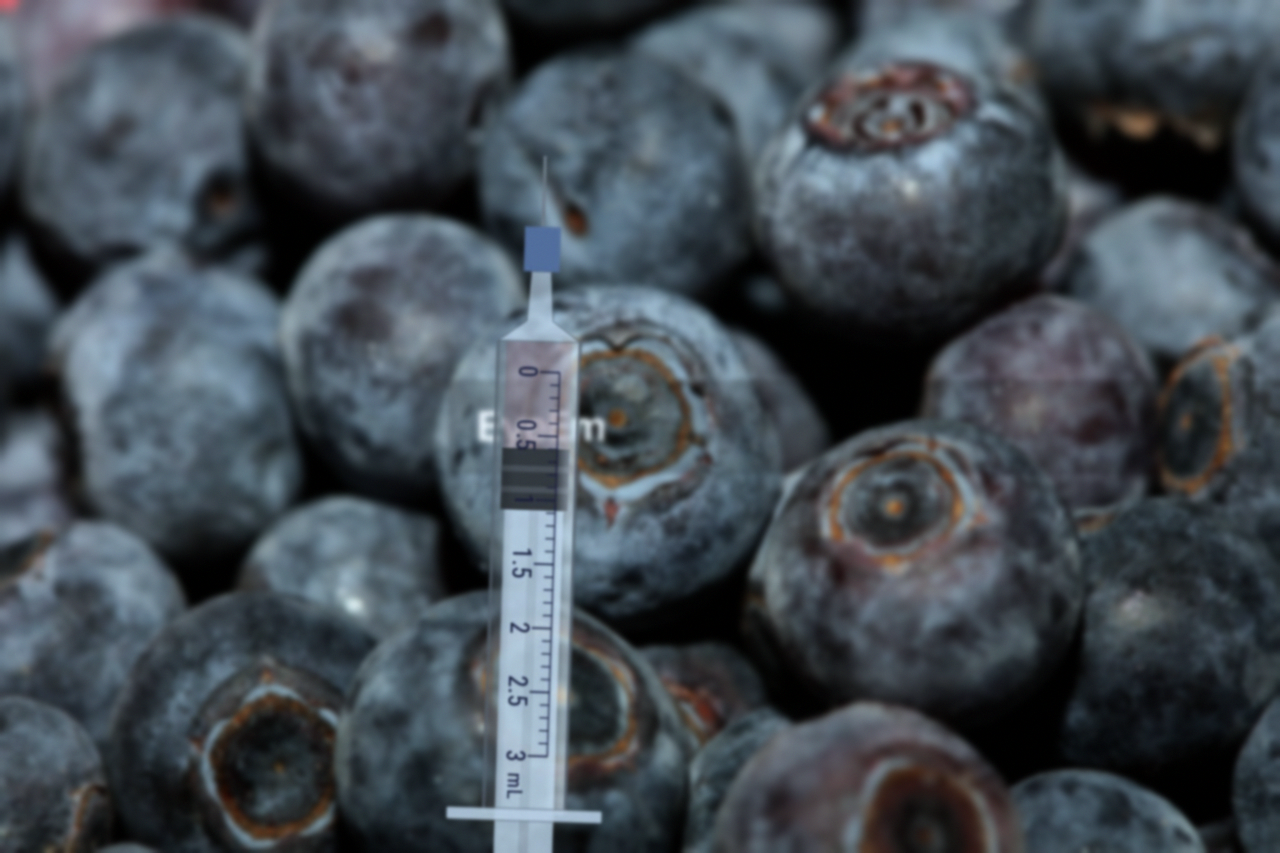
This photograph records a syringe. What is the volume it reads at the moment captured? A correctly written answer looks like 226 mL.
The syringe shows 0.6 mL
